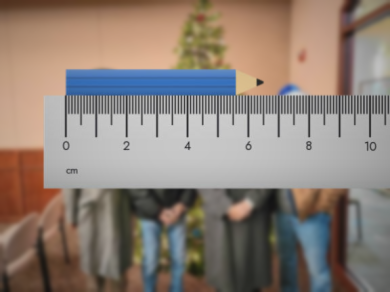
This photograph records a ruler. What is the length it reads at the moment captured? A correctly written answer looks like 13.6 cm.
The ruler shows 6.5 cm
